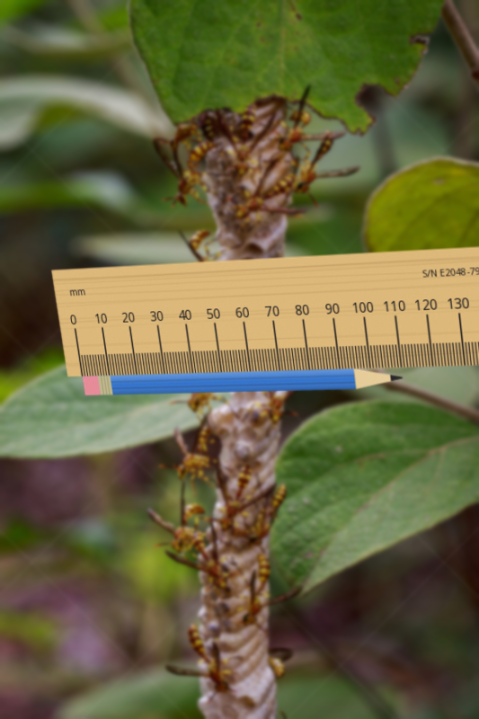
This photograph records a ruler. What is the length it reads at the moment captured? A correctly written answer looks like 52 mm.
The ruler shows 110 mm
